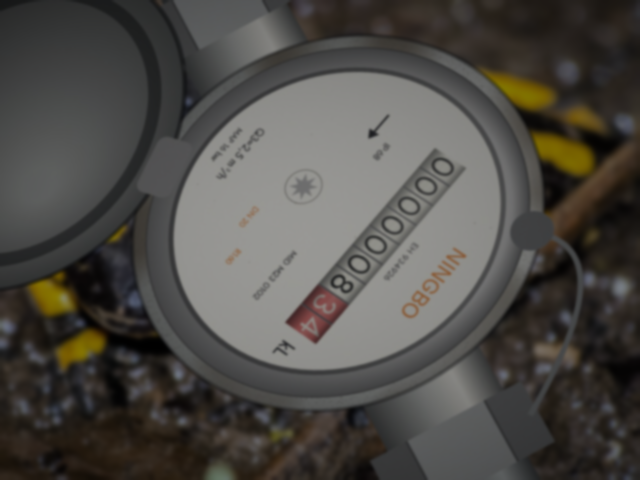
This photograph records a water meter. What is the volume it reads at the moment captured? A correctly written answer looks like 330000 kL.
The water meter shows 8.34 kL
